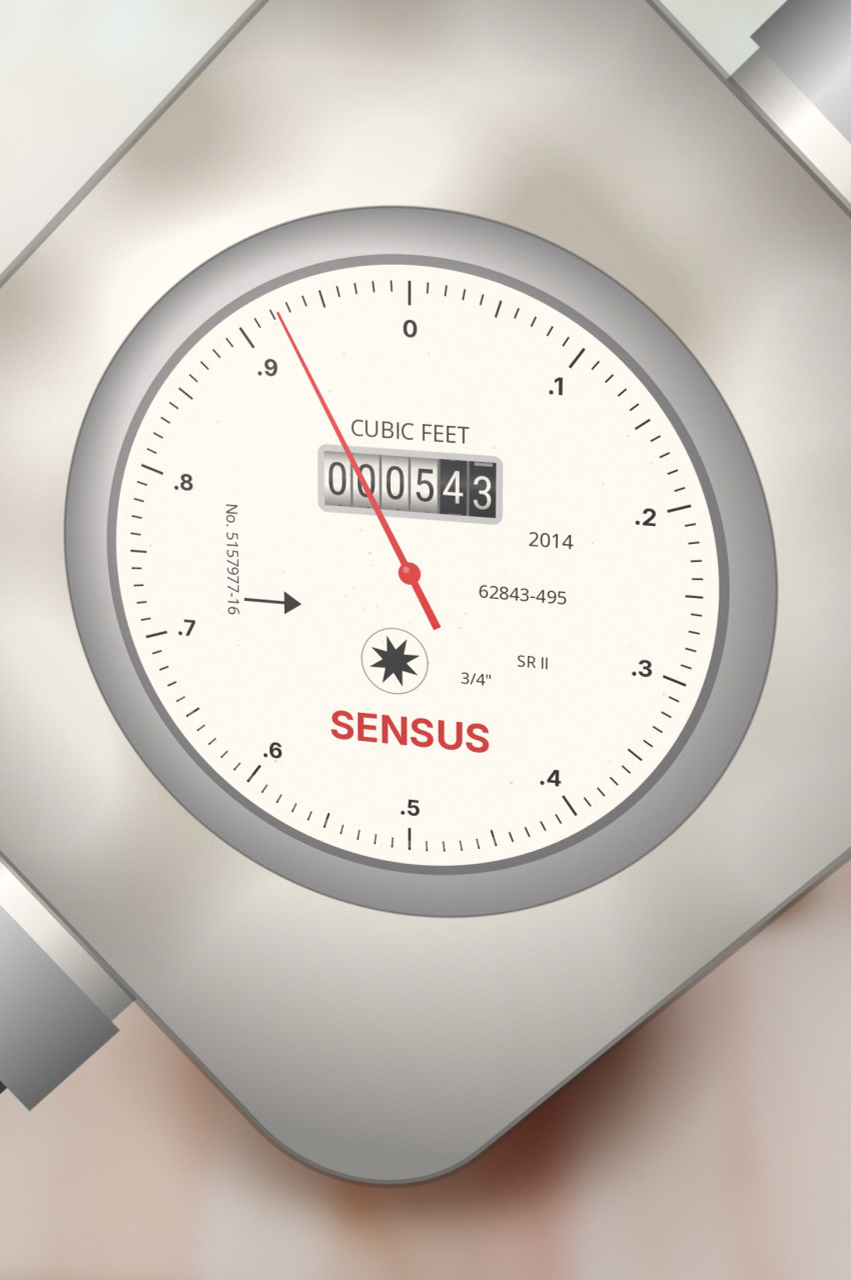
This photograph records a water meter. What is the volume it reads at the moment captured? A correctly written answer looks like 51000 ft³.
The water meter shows 542.92 ft³
